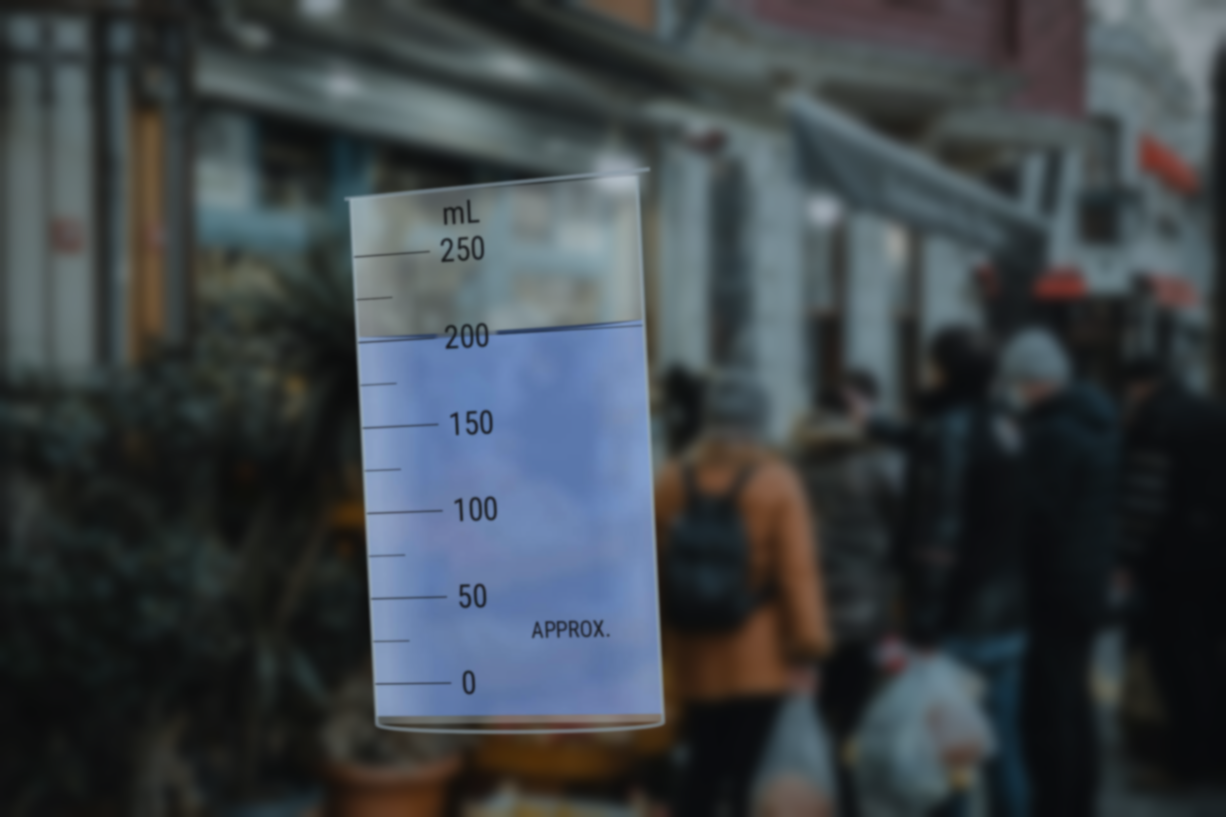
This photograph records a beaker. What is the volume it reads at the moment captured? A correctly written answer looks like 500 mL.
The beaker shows 200 mL
